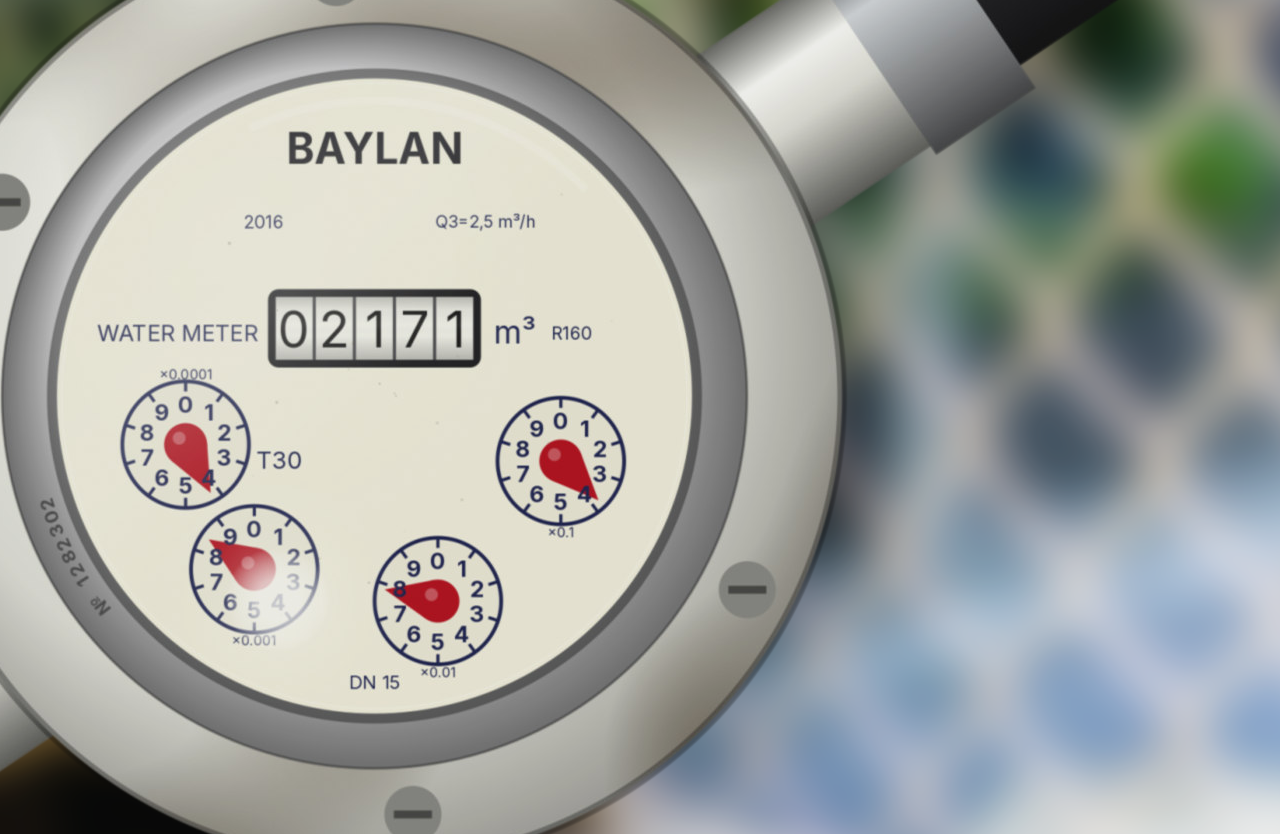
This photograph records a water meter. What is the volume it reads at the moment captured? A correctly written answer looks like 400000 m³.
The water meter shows 2171.3784 m³
